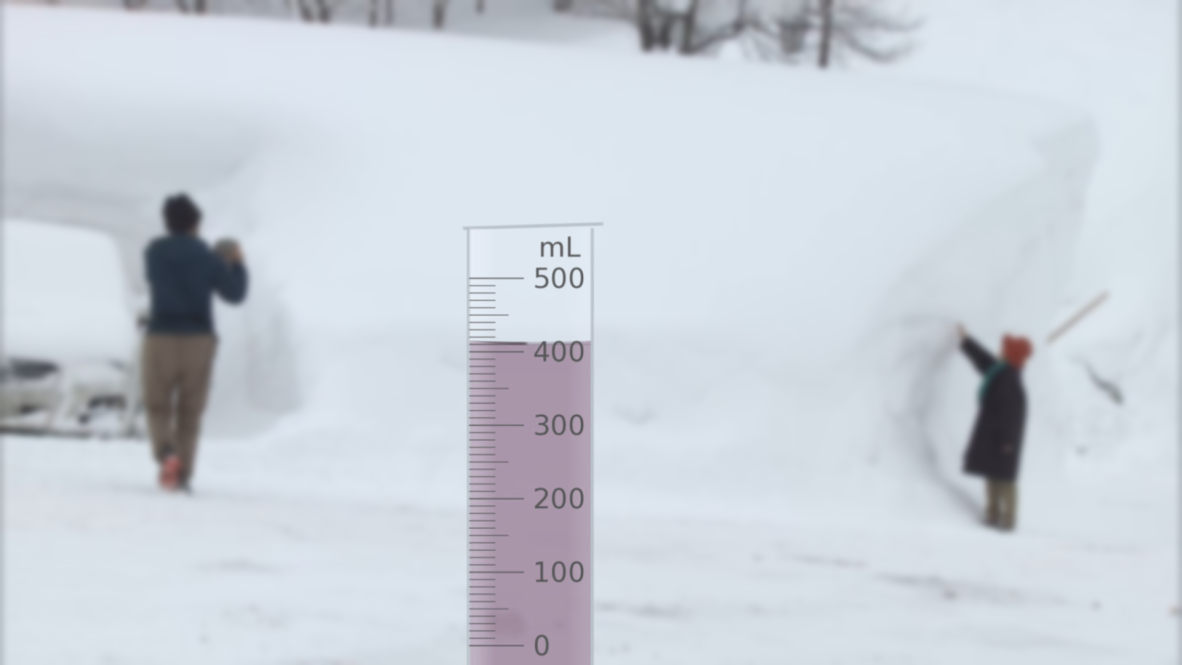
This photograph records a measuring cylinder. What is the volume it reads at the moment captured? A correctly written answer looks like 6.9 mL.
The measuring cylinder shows 410 mL
